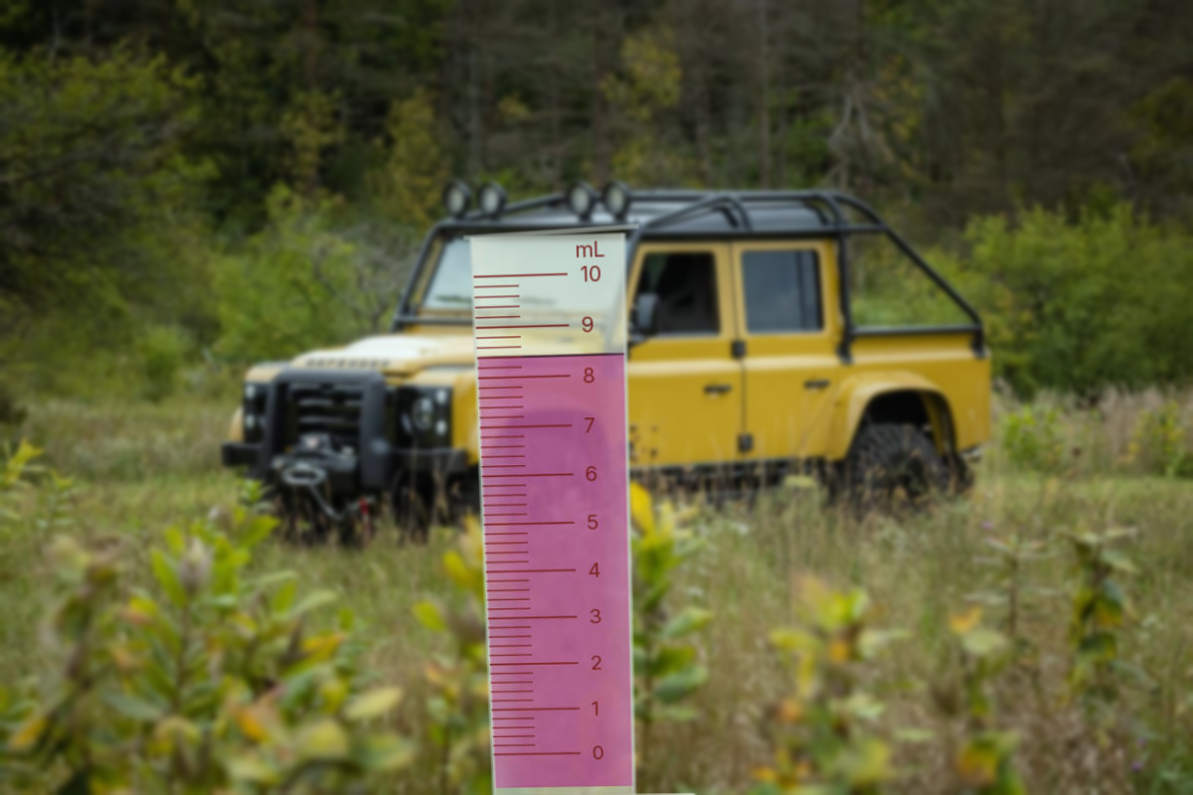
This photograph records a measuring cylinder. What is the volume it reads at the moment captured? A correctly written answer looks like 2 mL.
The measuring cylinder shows 8.4 mL
